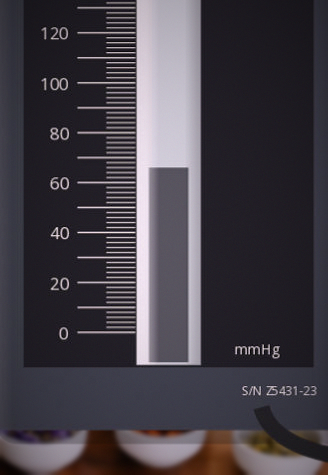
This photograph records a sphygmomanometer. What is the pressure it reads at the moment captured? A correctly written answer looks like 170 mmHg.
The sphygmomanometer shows 66 mmHg
